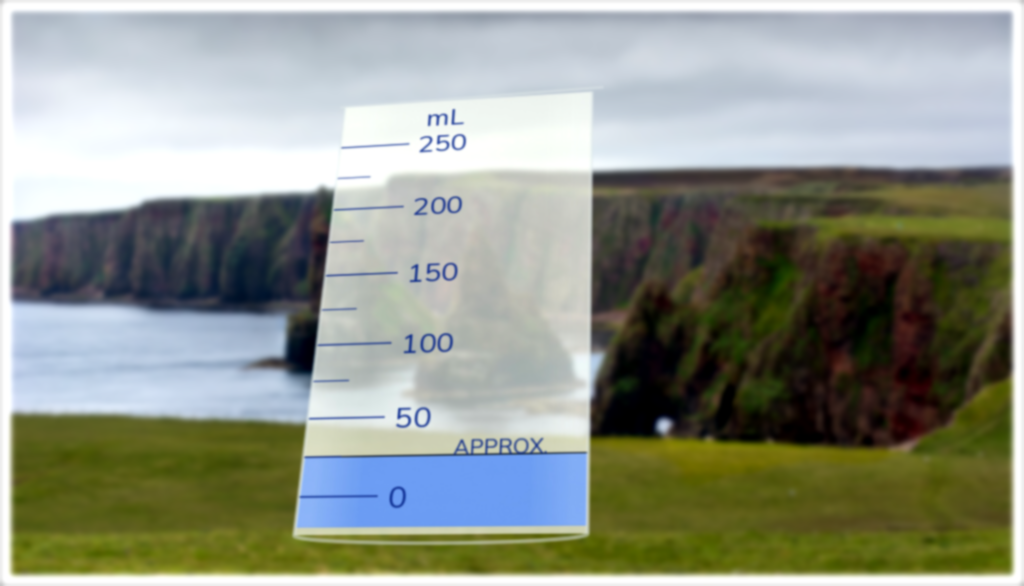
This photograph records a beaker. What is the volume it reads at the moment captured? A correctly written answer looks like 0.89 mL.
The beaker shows 25 mL
